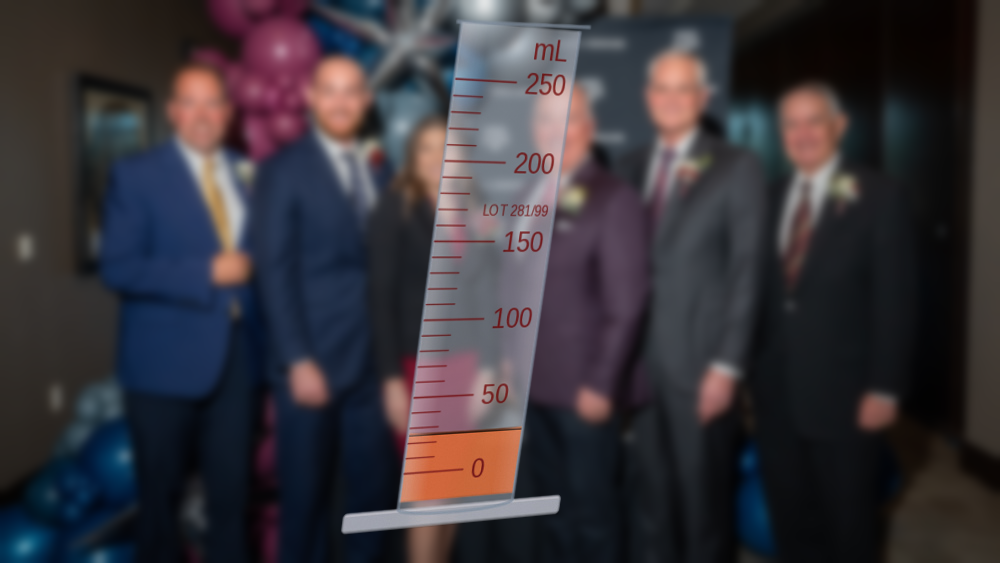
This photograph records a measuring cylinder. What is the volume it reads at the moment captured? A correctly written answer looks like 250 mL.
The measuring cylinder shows 25 mL
